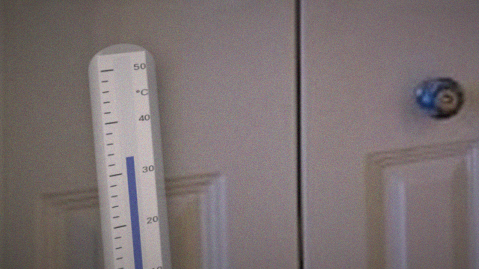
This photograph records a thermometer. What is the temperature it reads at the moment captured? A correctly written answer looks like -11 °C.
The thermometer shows 33 °C
